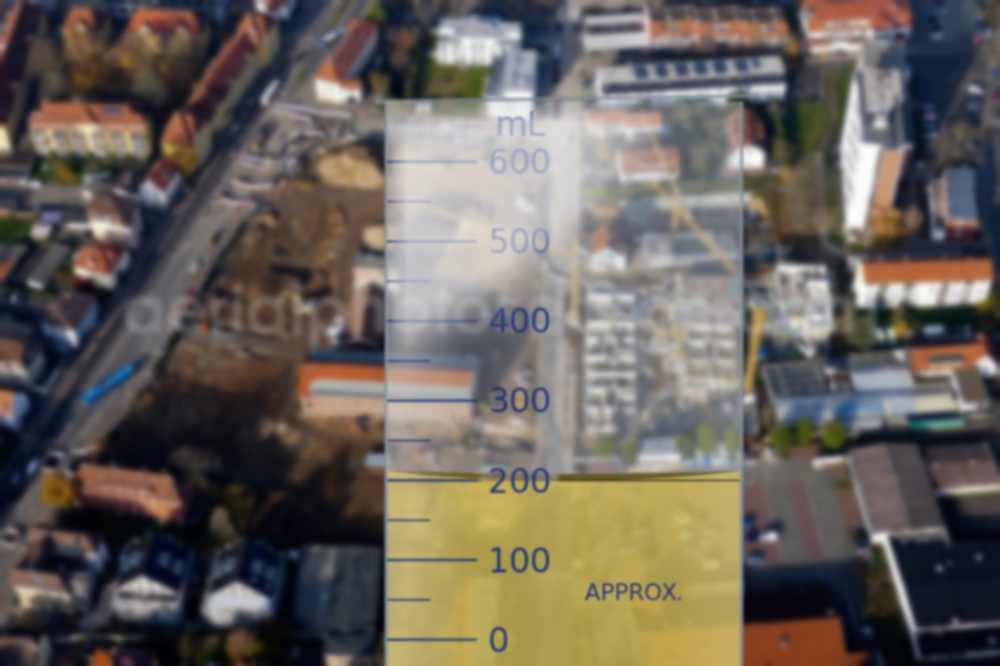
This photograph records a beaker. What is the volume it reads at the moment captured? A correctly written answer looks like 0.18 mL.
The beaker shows 200 mL
